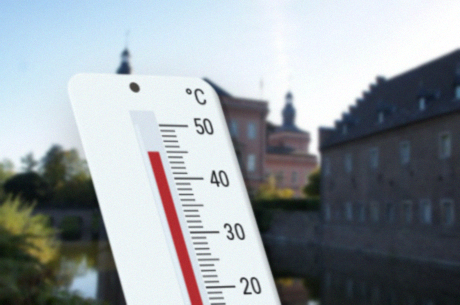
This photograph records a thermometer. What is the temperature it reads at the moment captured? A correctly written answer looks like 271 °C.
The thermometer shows 45 °C
